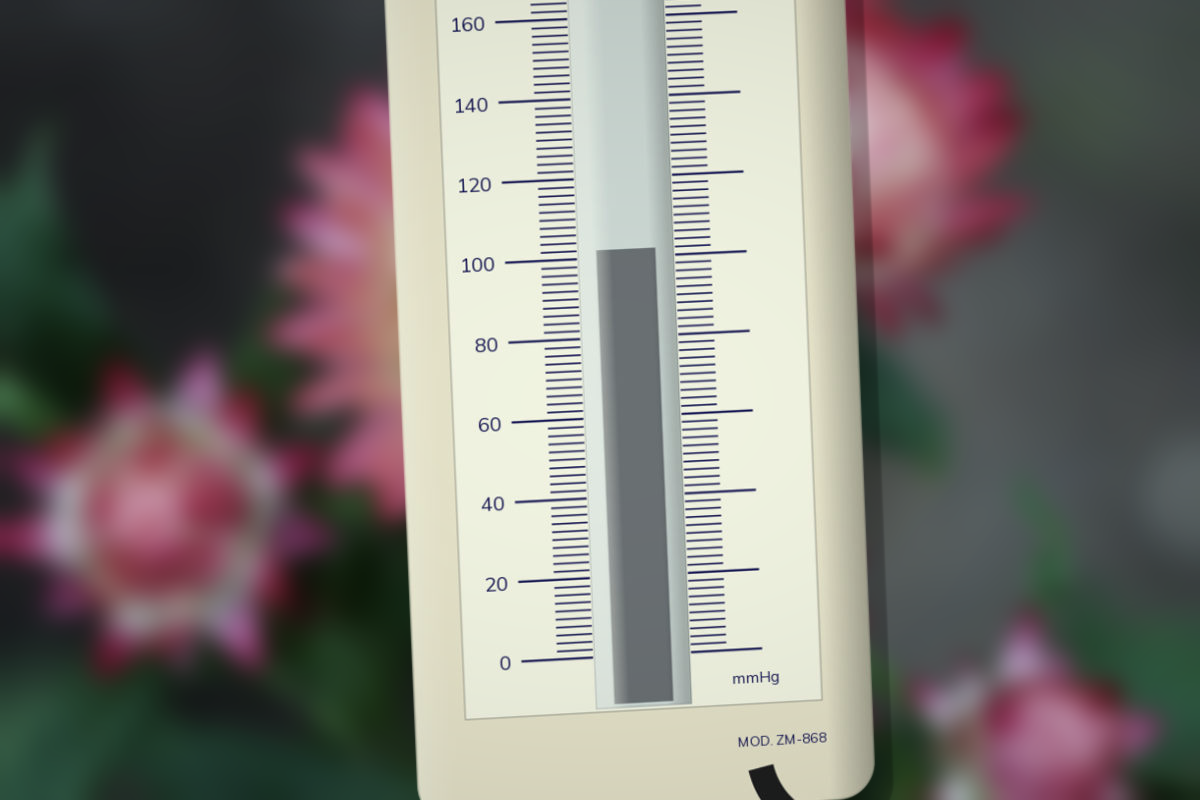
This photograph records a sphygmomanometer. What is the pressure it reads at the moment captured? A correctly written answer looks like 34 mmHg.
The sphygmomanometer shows 102 mmHg
